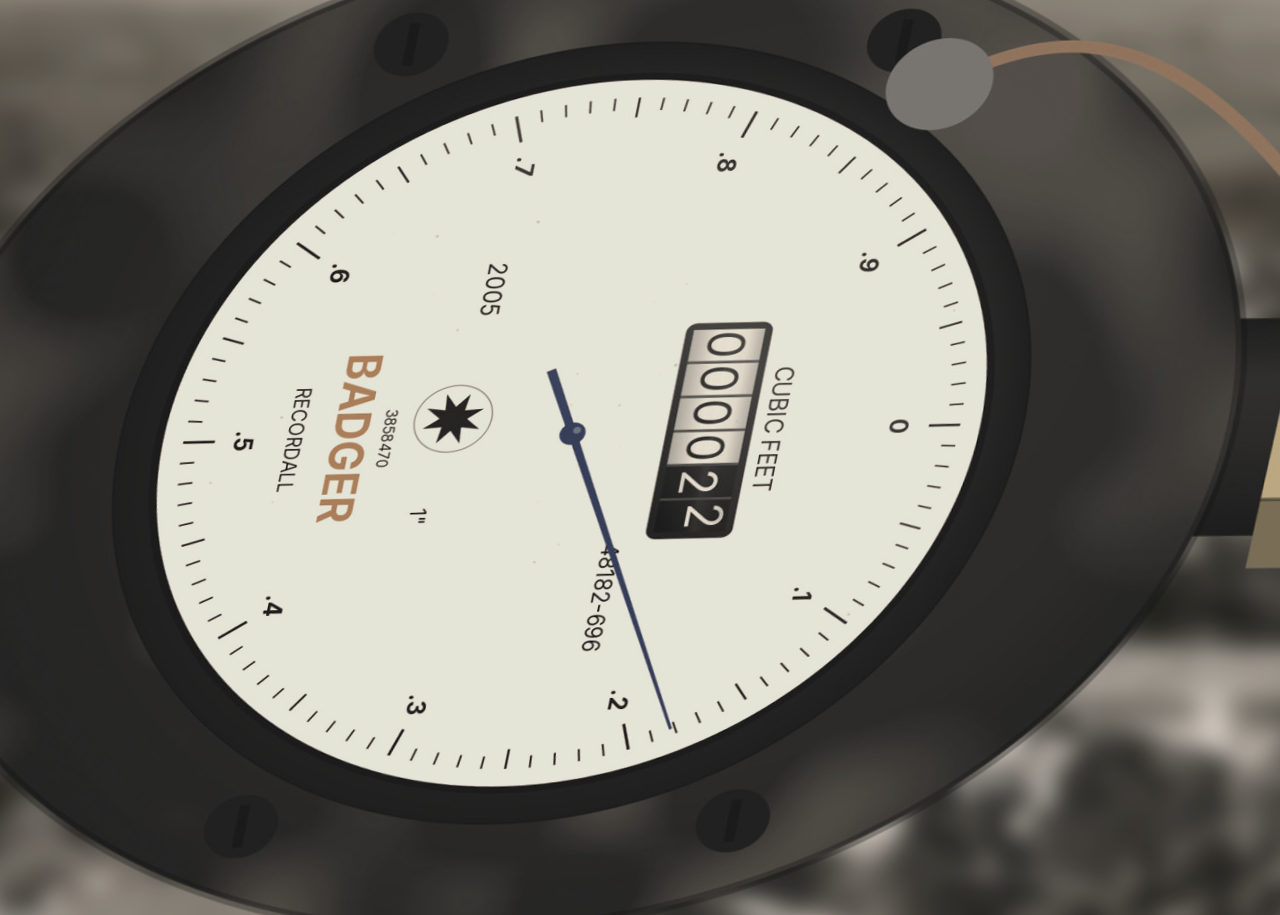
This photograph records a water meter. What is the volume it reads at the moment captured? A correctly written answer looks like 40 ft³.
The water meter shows 22.18 ft³
